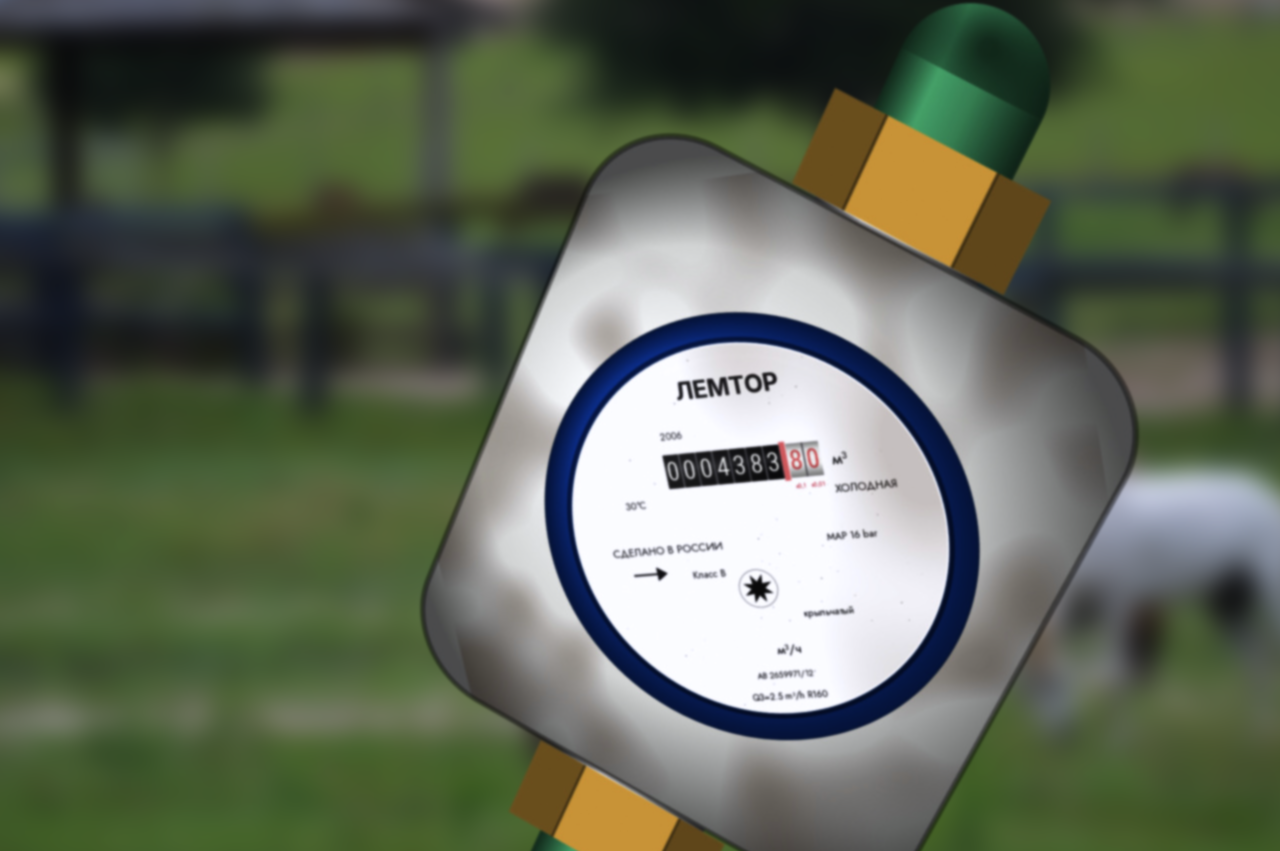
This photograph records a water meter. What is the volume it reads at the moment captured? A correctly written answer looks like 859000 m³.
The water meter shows 4383.80 m³
